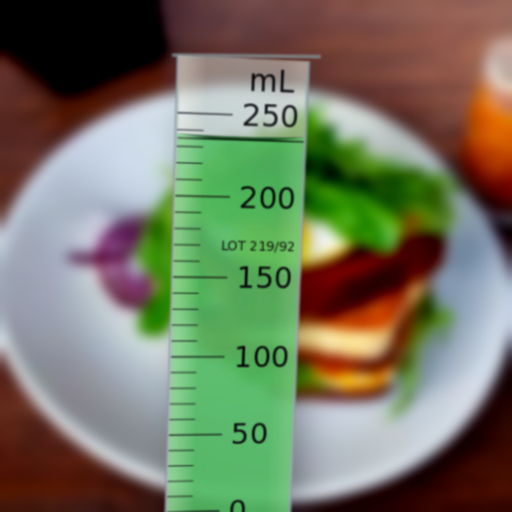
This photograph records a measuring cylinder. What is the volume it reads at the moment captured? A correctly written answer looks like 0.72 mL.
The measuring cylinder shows 235 mL
